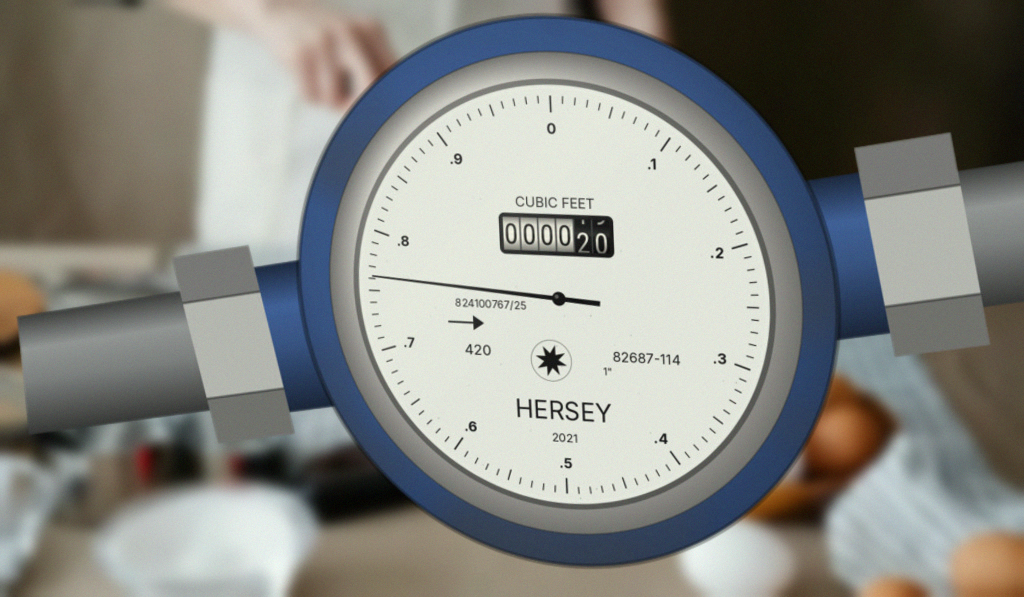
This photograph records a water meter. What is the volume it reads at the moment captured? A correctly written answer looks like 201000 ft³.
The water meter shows 19.76 ft³
